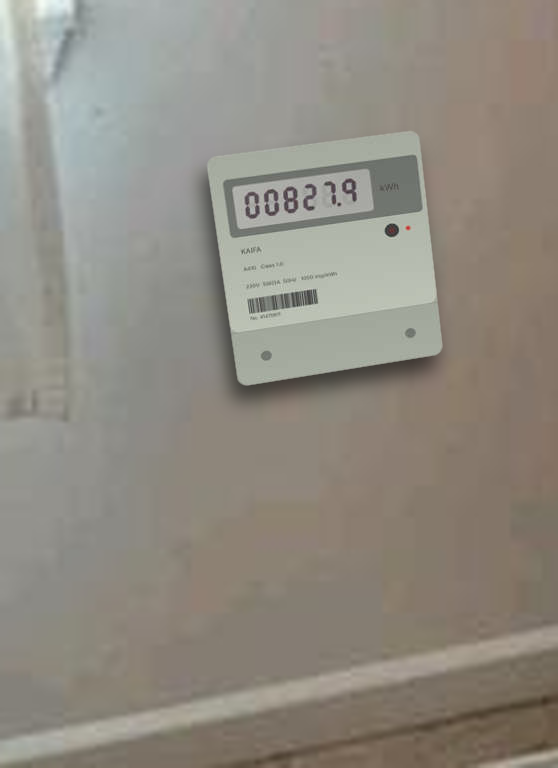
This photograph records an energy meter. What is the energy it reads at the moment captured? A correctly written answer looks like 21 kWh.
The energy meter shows 827.9 kWh
